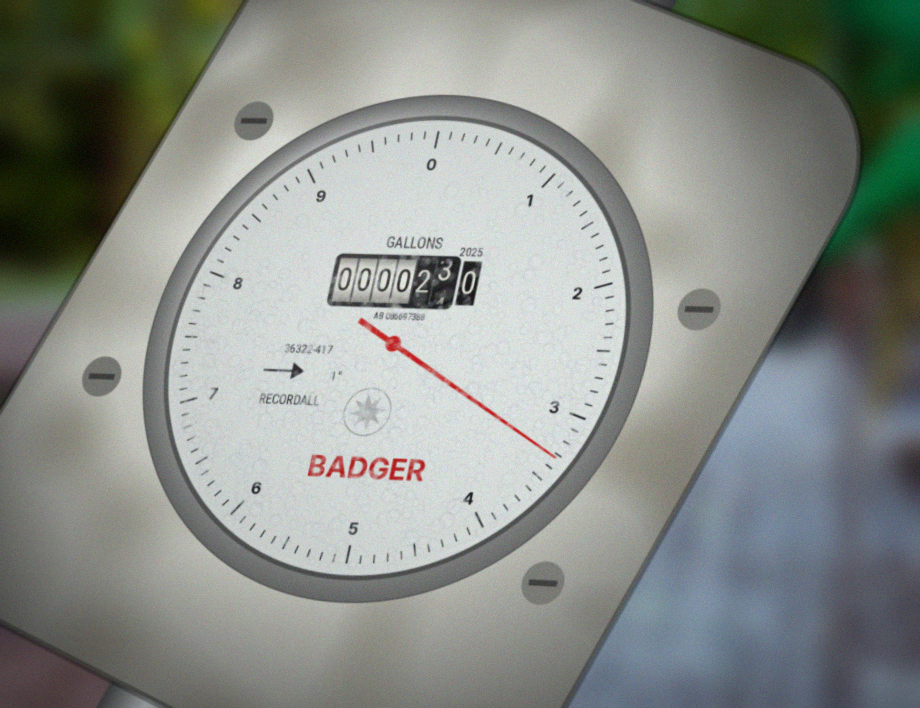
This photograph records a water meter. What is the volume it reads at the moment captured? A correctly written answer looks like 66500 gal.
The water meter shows 233.3 gal
